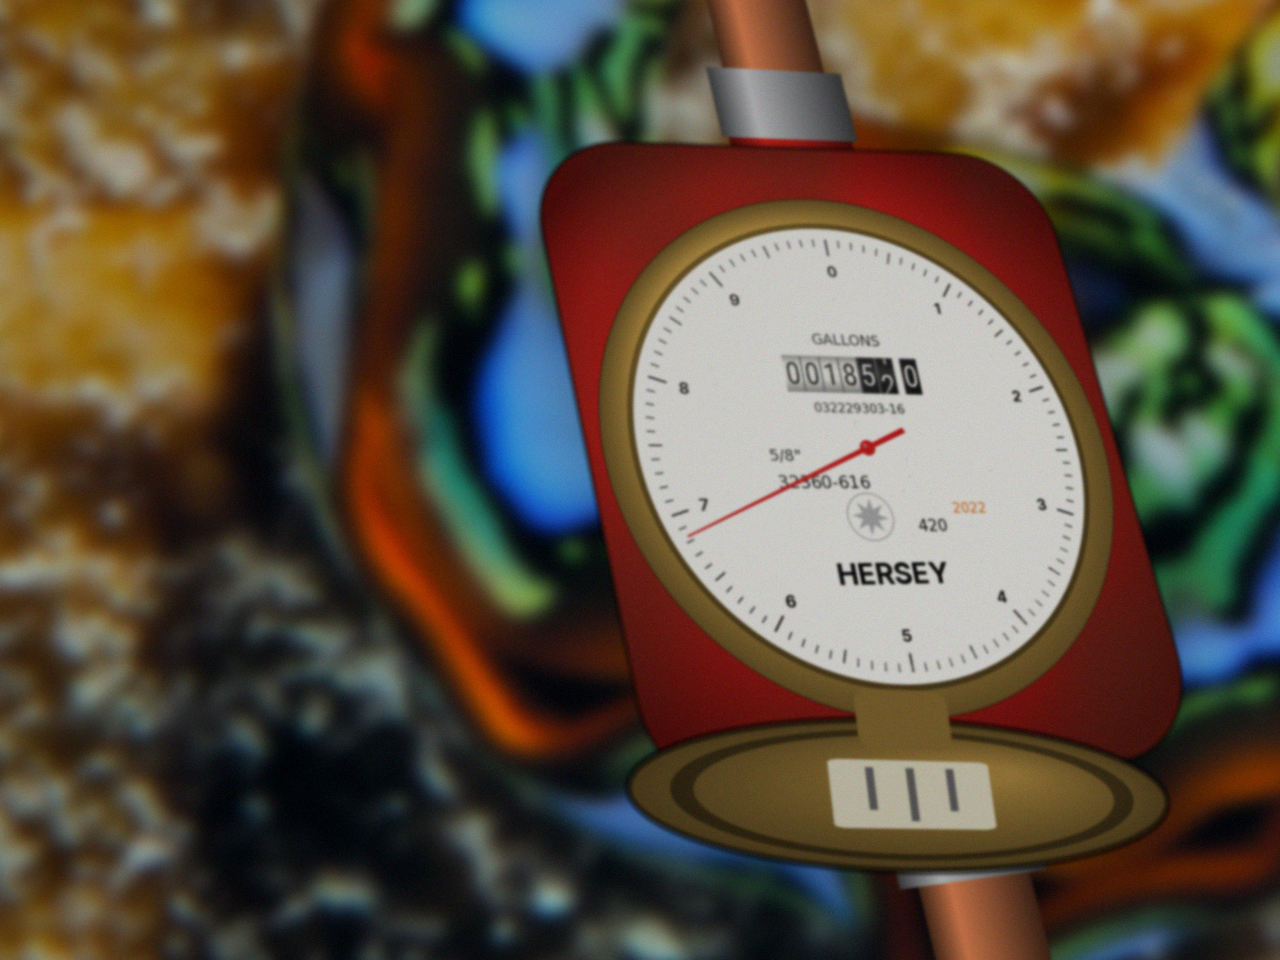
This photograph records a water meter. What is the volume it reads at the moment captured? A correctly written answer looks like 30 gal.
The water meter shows 18516.8 gal
